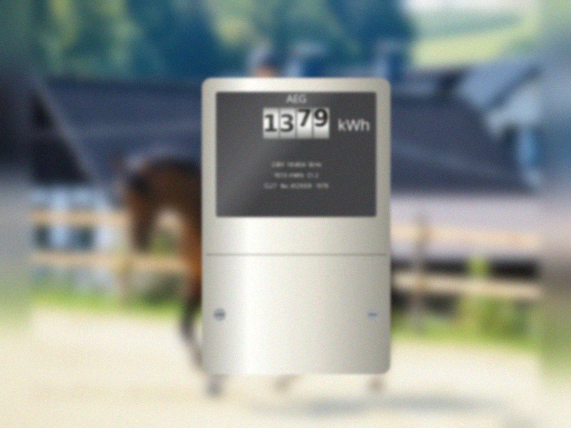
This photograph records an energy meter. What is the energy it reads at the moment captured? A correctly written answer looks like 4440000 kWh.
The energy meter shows 1379 kWh
